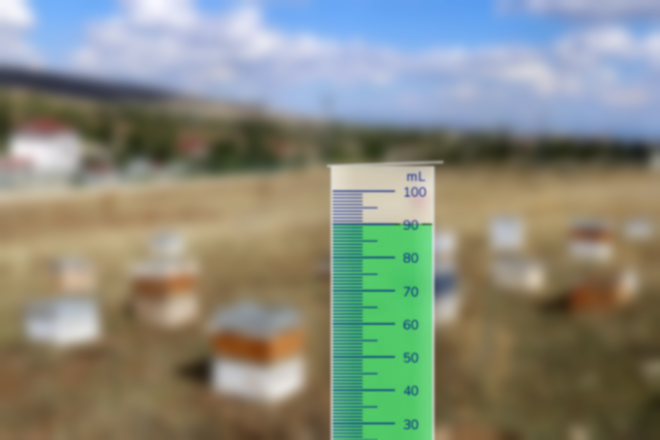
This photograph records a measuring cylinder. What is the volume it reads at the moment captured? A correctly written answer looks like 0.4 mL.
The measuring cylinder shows 90 mL
